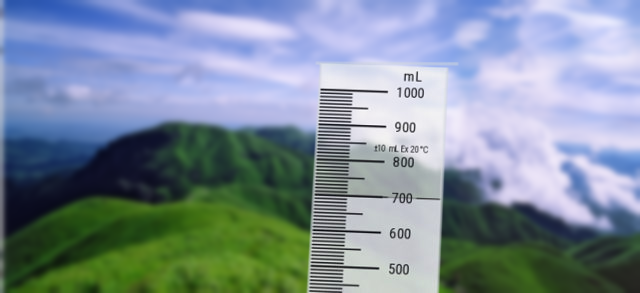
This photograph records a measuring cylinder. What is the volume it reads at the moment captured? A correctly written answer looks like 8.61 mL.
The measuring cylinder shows 700 mL
